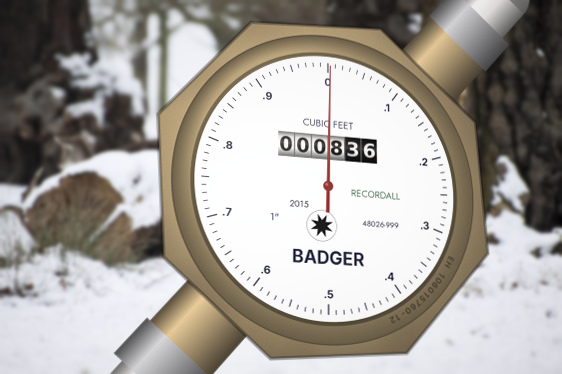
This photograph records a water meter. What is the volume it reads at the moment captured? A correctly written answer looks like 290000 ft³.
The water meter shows 836.00 ft³
